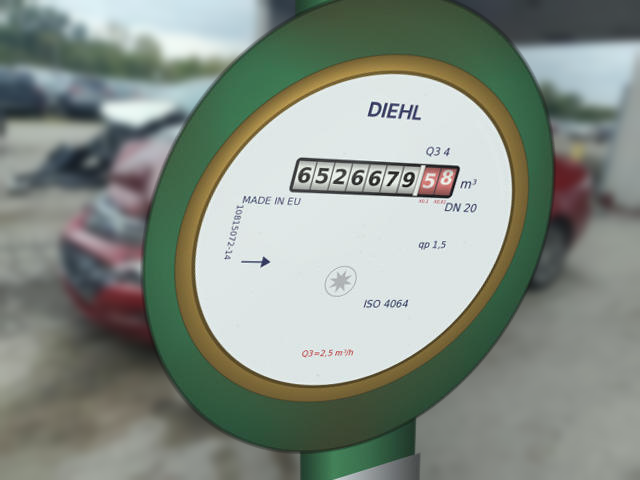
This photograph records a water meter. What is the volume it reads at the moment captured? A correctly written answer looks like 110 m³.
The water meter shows 6526679.58 m³
